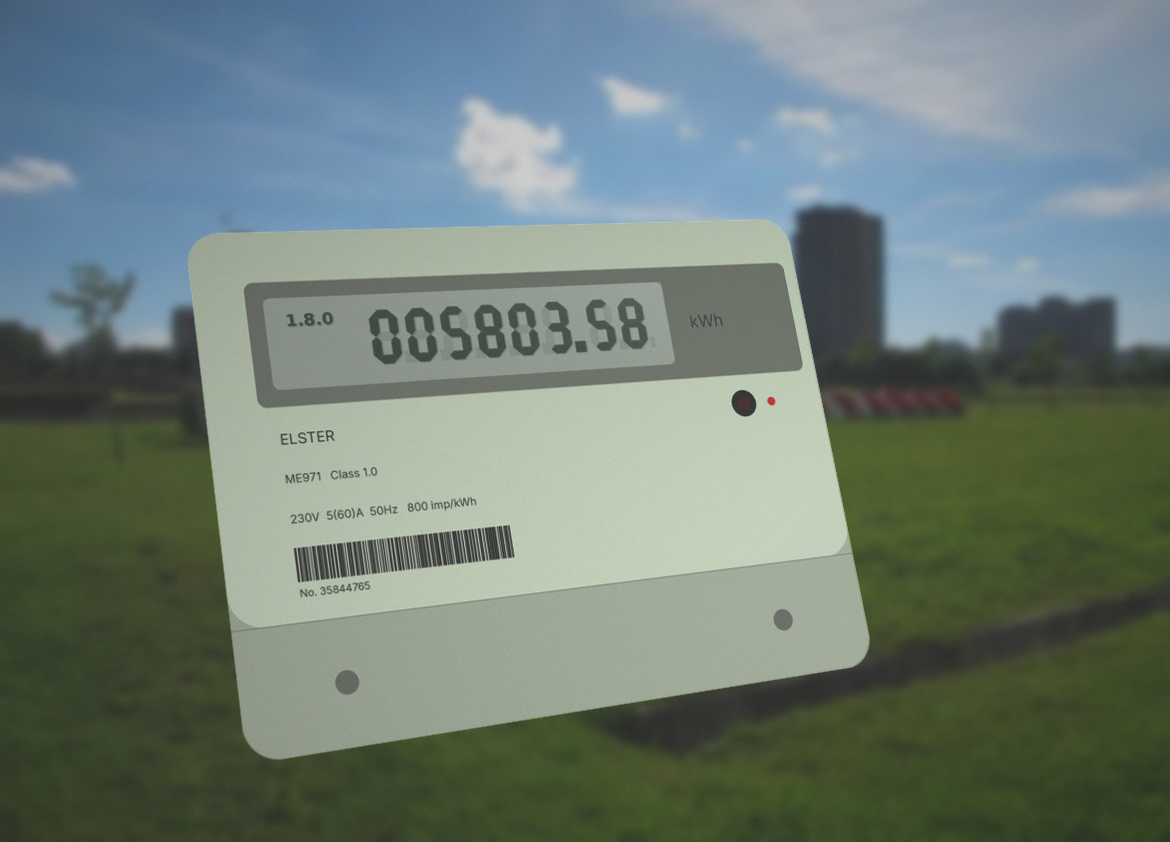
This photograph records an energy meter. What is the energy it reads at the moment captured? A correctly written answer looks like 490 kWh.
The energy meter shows 5803.58 kWh
